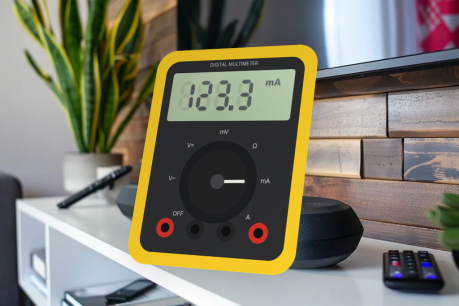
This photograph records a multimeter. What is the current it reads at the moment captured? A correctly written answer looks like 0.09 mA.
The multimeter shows 123.3 mA
